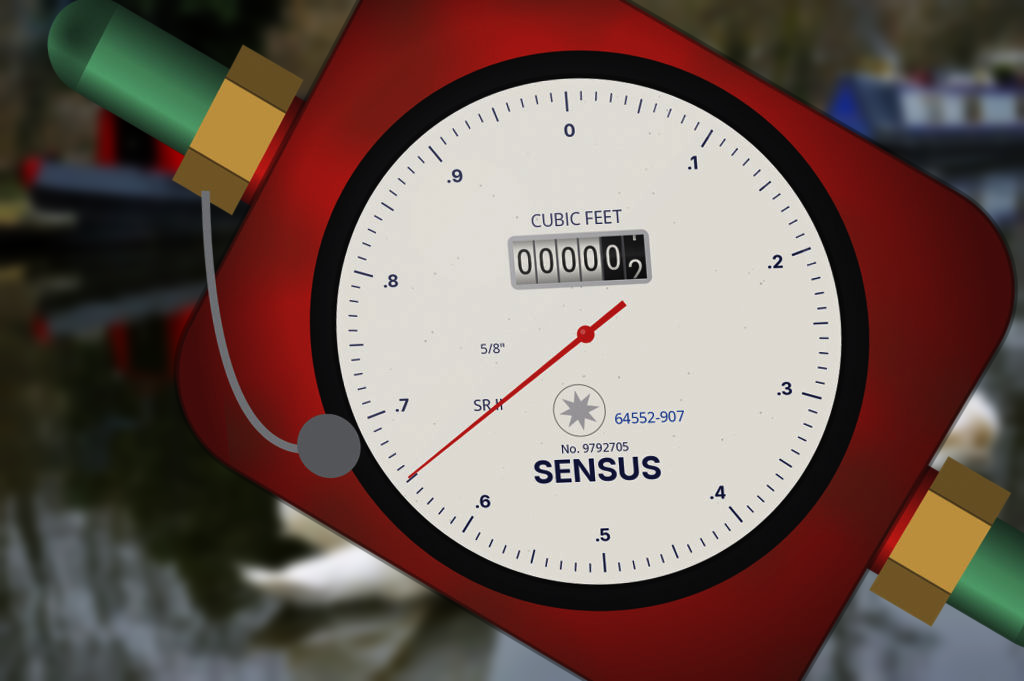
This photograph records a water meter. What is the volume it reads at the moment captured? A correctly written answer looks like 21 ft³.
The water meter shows 1.65 ft³
